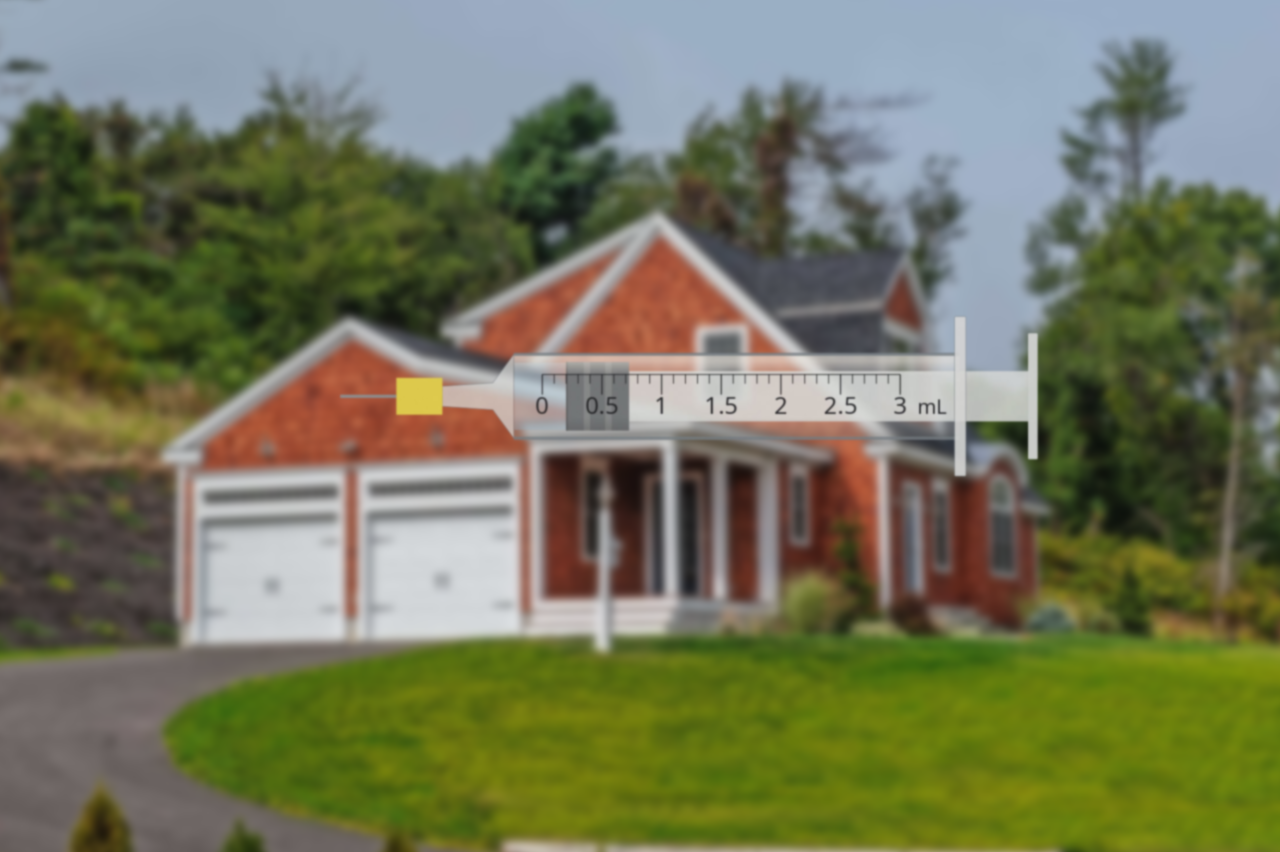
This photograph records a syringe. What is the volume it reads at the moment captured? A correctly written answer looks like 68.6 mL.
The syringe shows 0.2 mL
